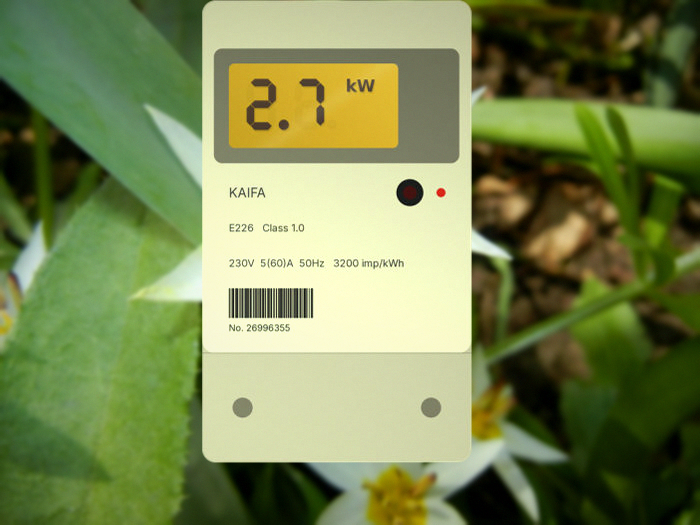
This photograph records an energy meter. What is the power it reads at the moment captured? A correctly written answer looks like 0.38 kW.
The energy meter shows 2.7 kW
